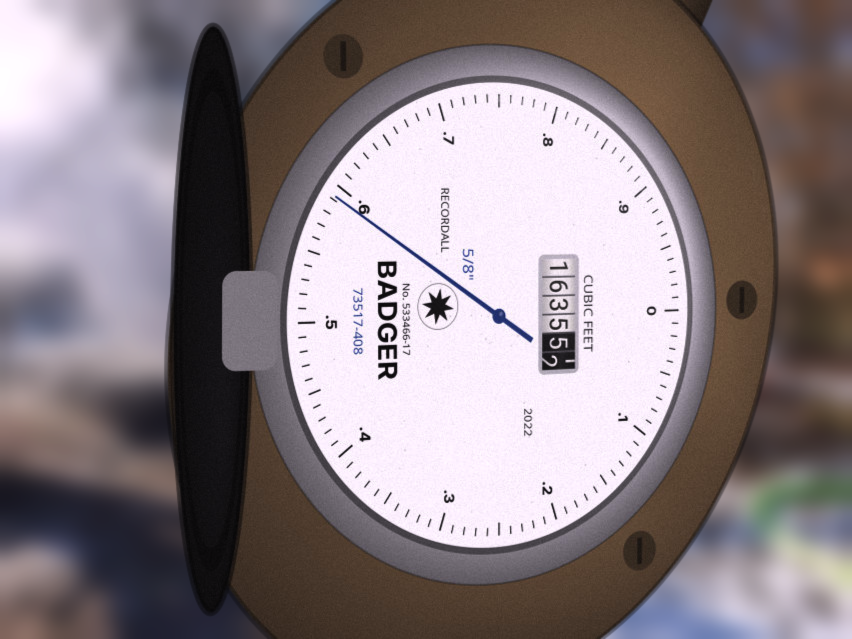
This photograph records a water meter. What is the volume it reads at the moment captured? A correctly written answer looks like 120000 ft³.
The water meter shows 163551.59 ft³
